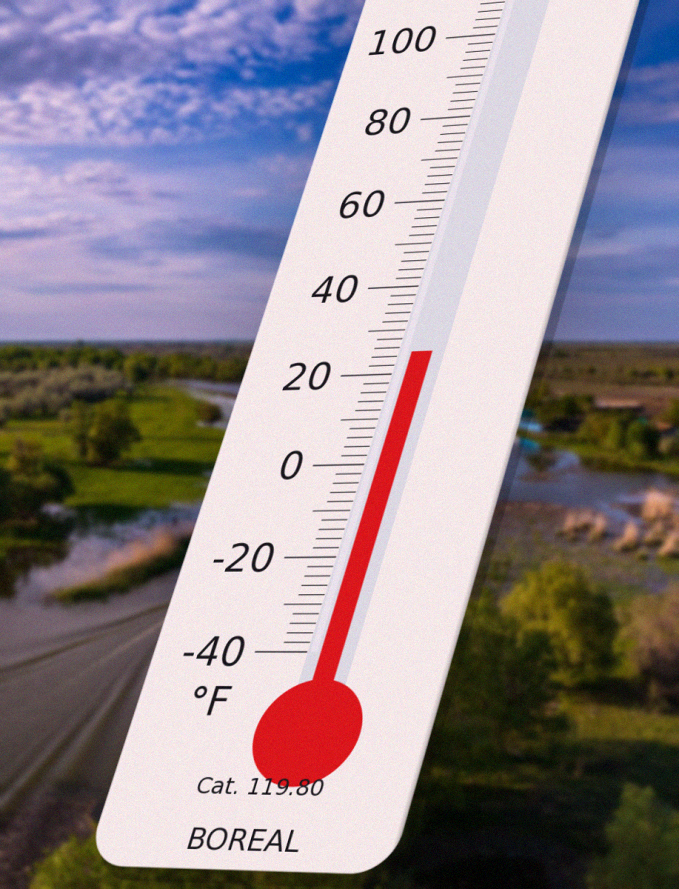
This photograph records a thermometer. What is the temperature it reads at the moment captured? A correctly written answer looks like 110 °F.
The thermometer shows 25 °F
